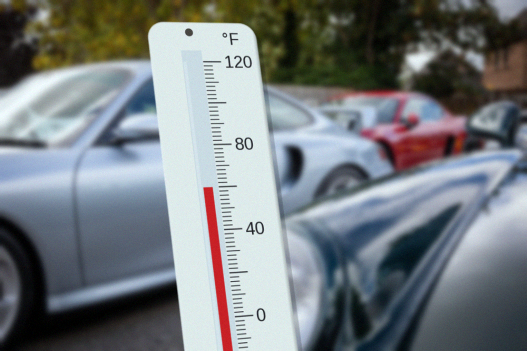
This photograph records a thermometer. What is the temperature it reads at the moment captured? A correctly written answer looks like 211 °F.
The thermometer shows 60 °F
